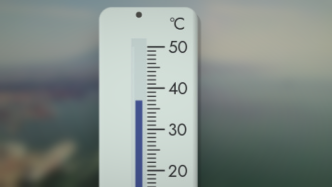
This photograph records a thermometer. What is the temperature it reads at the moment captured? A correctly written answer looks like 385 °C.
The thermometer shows 37 °C
